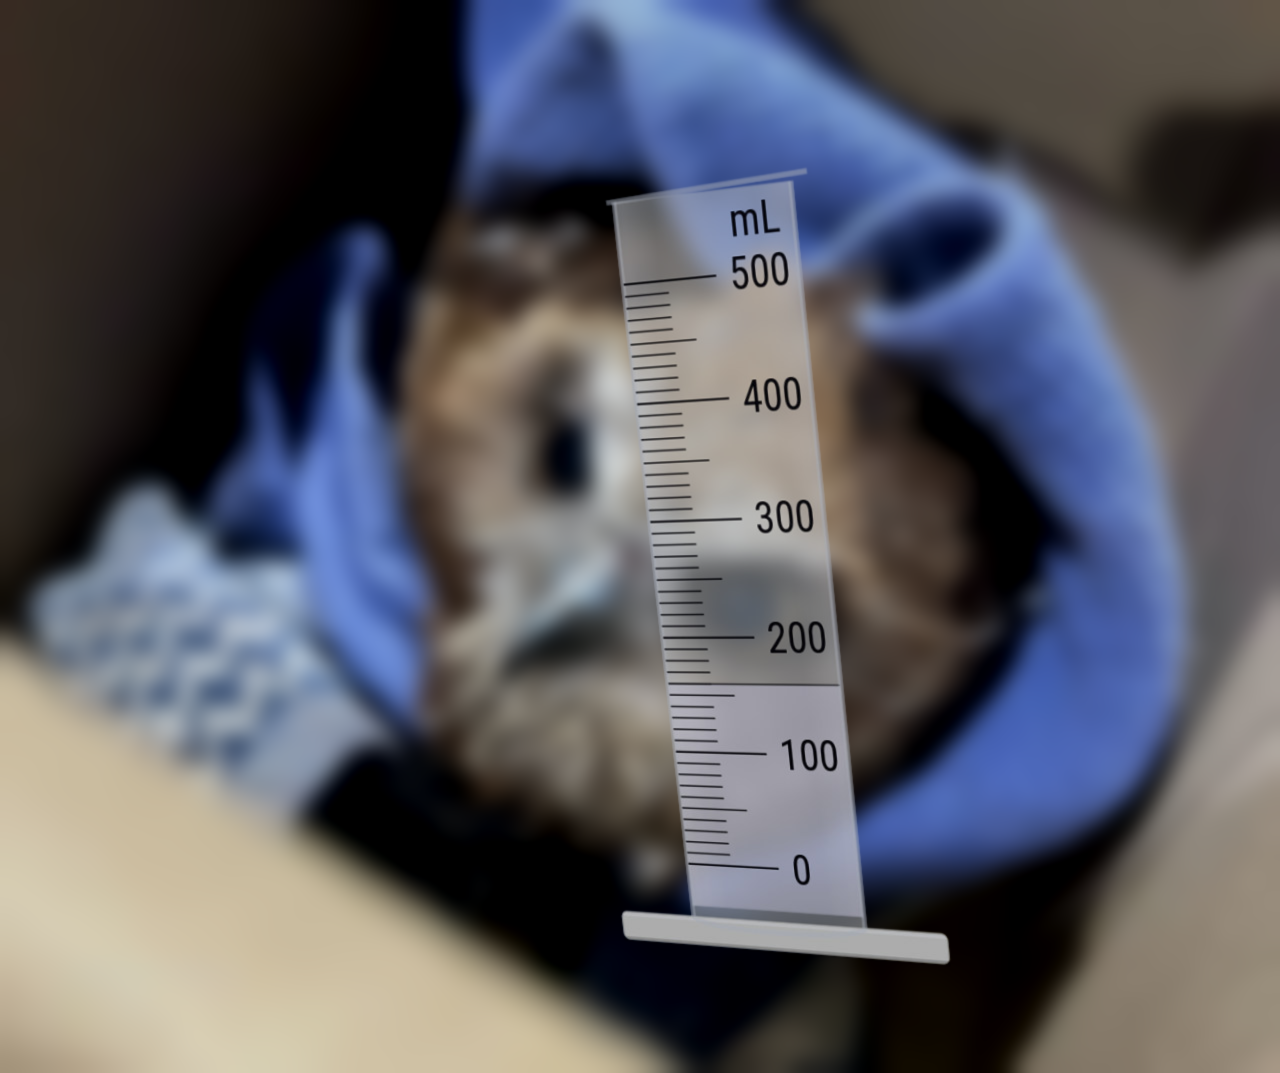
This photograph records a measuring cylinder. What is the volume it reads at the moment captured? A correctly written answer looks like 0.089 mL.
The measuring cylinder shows 160 mL
